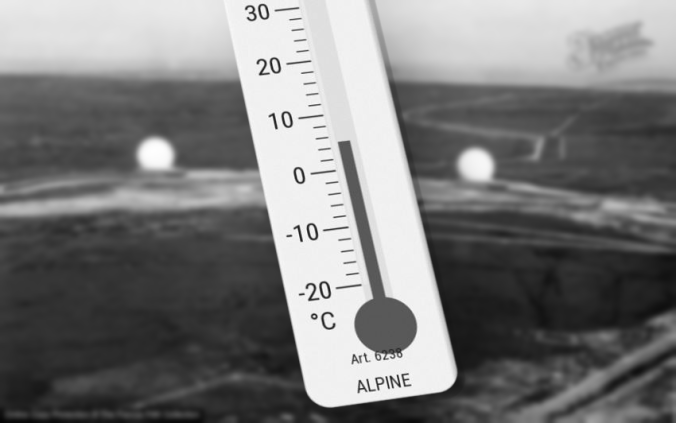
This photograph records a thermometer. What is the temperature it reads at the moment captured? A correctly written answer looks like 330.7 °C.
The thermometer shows 5 °C
